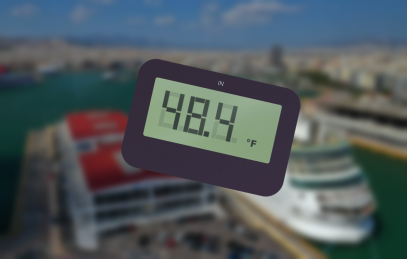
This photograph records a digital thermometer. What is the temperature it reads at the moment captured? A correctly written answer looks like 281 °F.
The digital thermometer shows 48.4 °F
